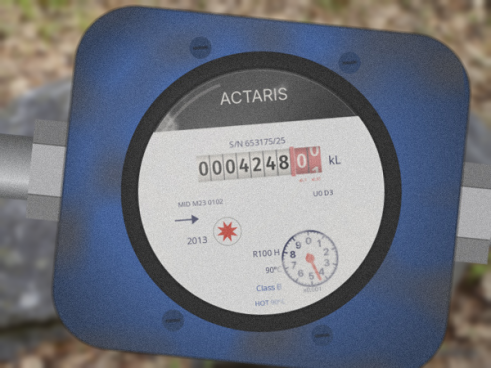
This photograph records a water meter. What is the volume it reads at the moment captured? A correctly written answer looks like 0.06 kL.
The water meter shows 4248.004 kL
